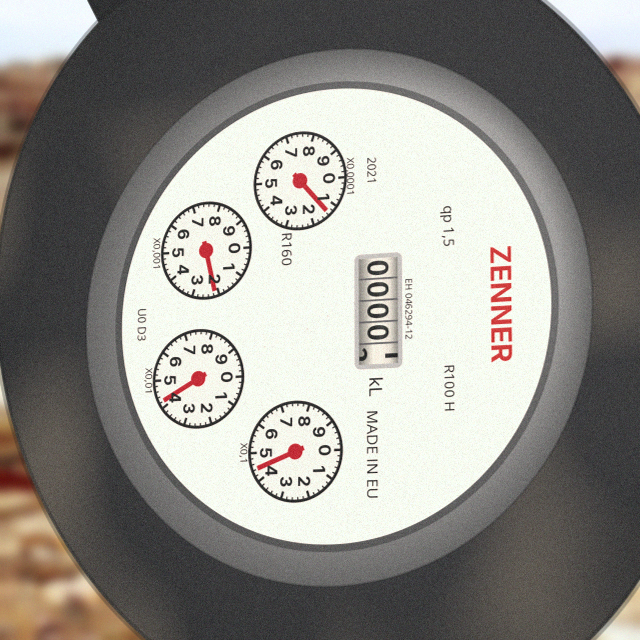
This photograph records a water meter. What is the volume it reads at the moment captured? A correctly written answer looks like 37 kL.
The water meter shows 1.4421 kL
